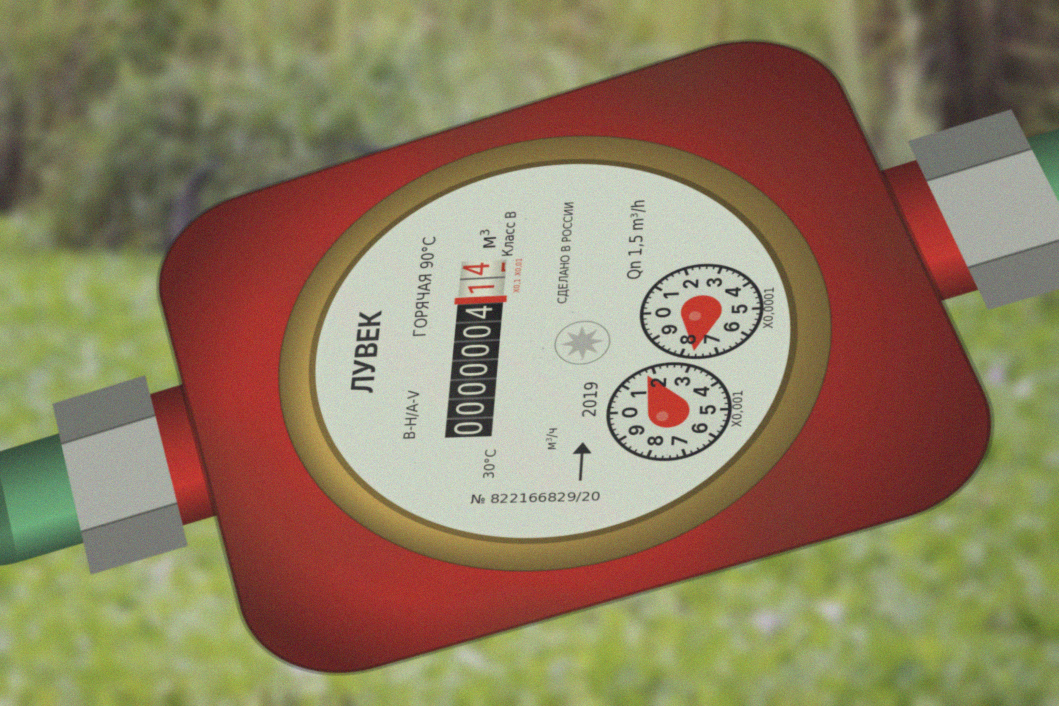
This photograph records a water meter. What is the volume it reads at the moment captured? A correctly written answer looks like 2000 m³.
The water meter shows 4.1417 m³
